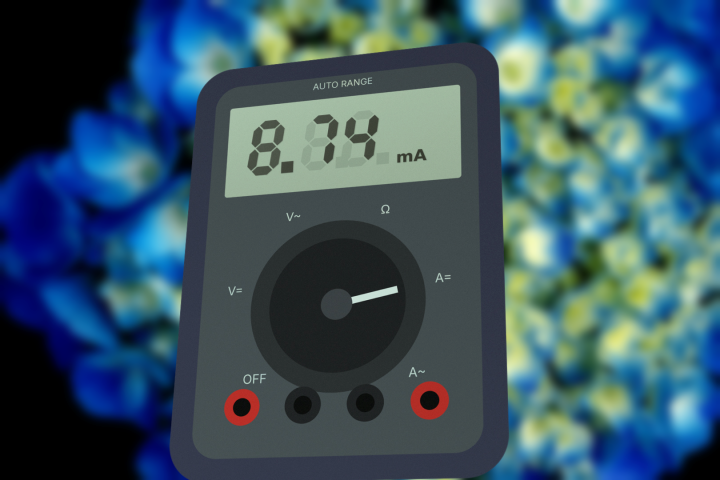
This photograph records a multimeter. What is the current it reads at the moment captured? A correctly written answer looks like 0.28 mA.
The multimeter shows 8.74 mA
